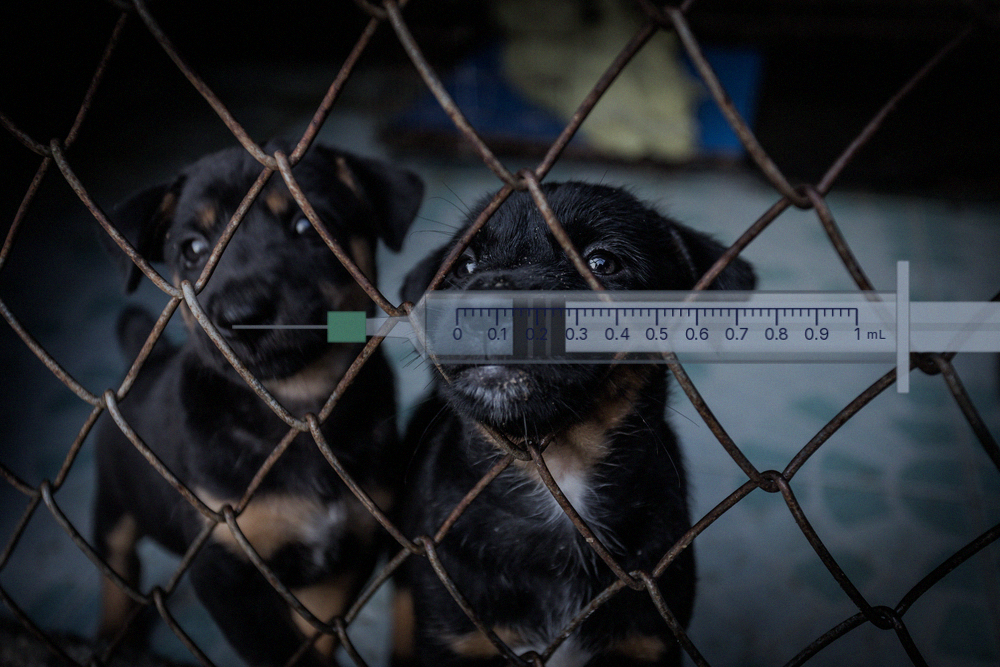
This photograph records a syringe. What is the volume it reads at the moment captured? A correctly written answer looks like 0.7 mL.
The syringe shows 0.14 mL
